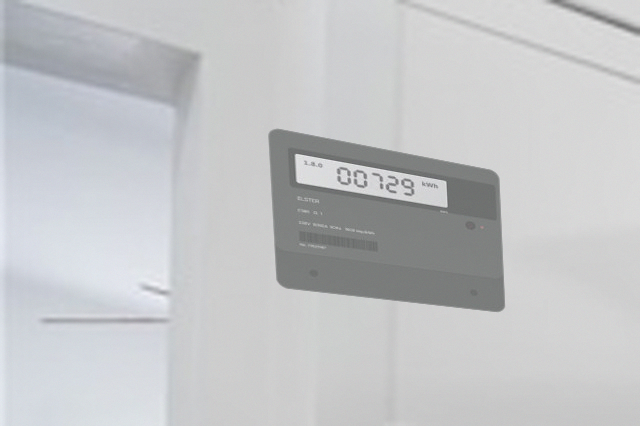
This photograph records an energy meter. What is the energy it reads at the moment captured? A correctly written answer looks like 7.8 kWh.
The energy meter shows 729 kWh
